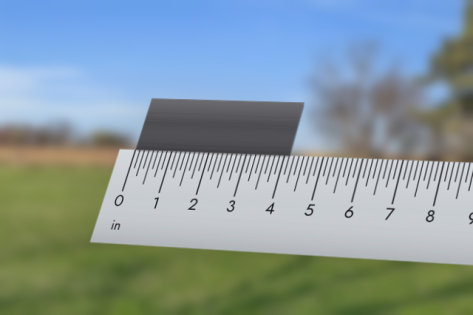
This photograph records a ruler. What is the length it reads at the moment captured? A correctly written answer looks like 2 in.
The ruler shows 4.125 in
